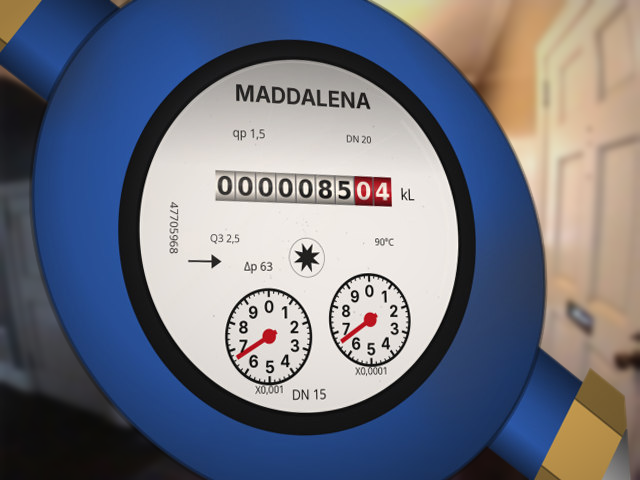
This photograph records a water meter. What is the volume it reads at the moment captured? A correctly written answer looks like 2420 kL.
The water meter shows 85.0466 kL
